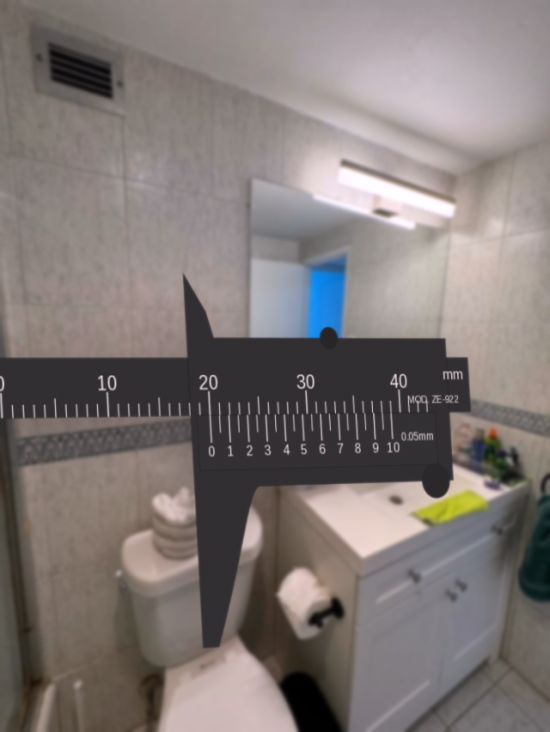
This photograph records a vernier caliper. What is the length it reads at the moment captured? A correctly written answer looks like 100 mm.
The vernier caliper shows 20.0 mm
